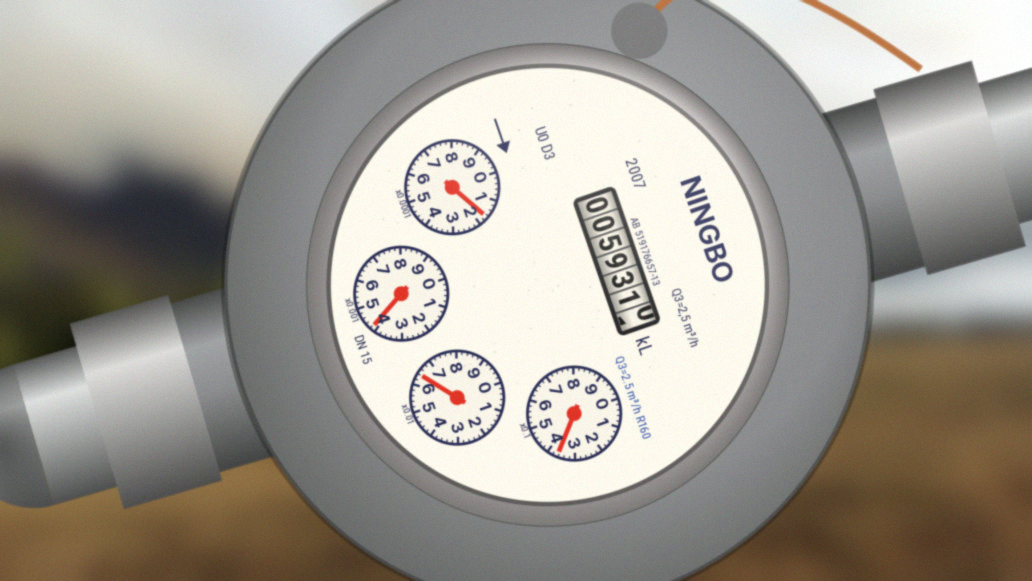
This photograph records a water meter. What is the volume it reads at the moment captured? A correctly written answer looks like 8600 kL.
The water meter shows 59310.3641 kL
